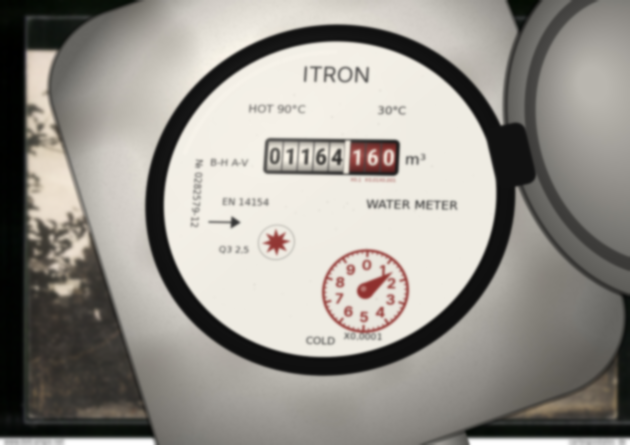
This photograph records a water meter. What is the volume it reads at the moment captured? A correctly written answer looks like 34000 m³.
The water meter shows 1164.1601 m³
